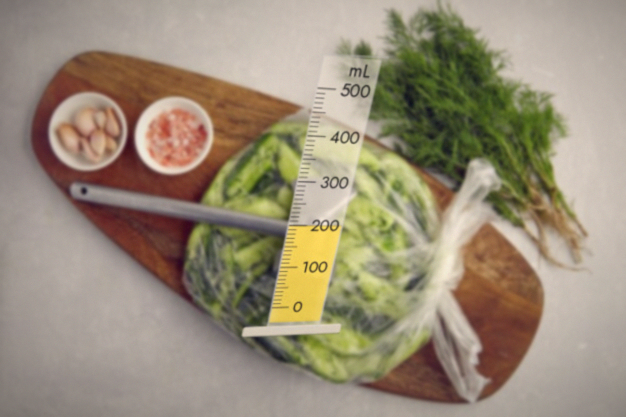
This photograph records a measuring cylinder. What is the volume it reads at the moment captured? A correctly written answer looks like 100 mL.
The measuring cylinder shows 200 mL
